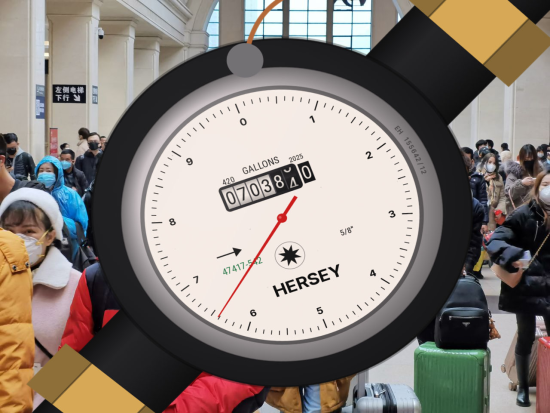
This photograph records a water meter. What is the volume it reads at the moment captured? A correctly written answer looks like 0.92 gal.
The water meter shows 703836.4 gal
